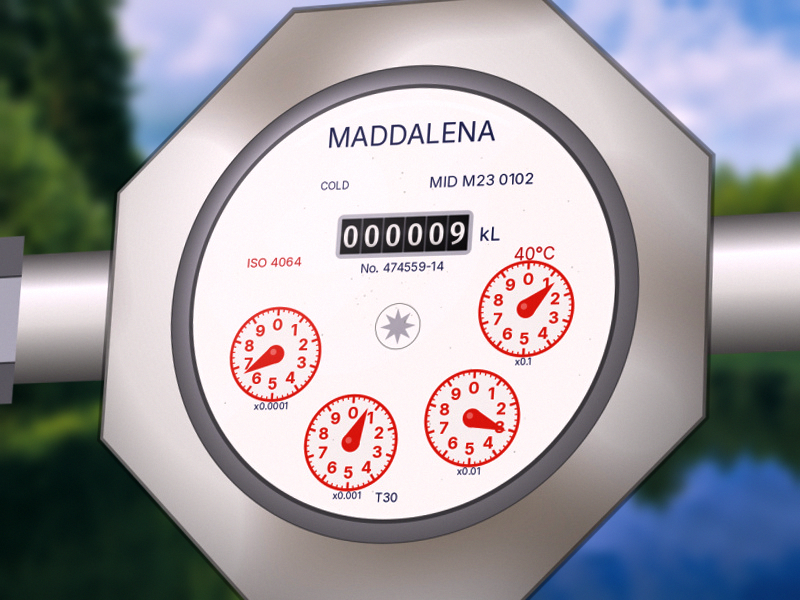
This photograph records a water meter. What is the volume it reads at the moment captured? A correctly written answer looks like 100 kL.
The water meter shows 9.1306 kL
